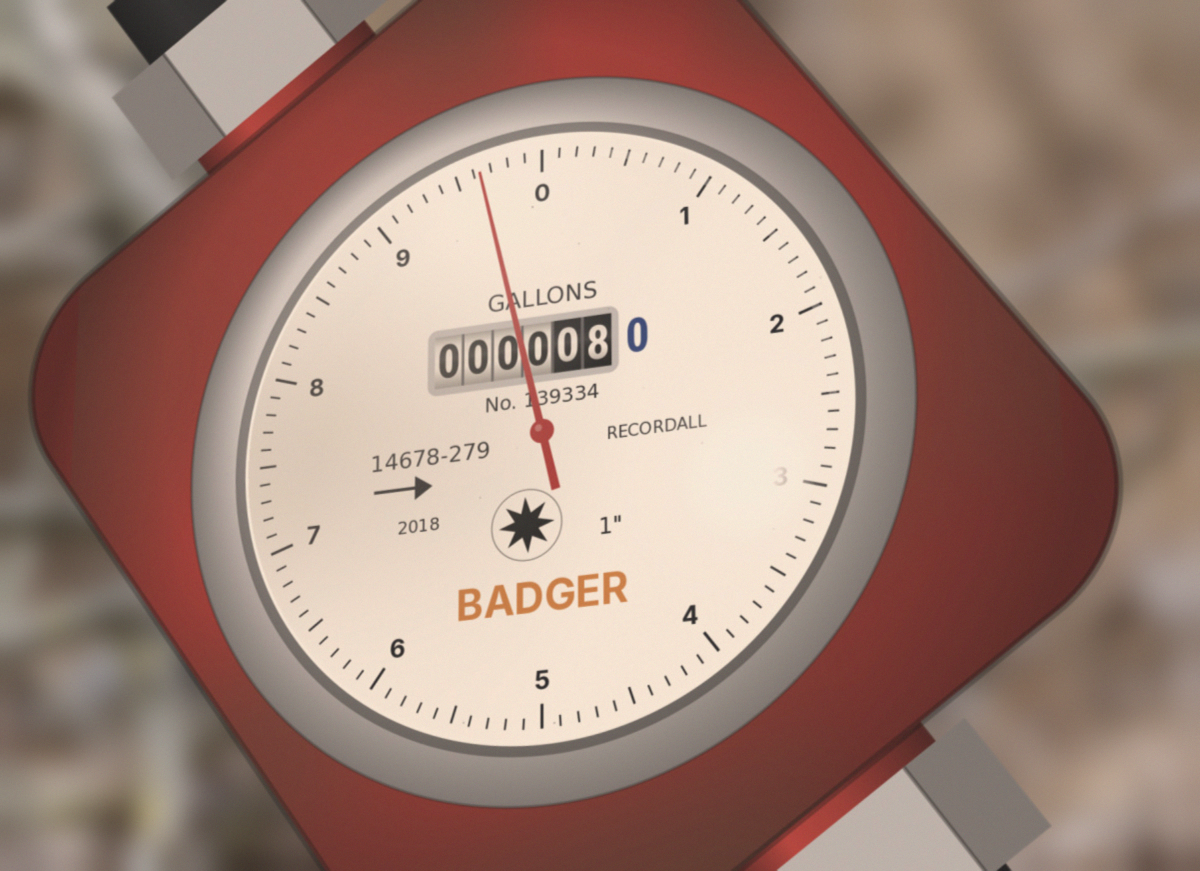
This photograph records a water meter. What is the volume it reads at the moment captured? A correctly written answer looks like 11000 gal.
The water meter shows 79.6 gal
